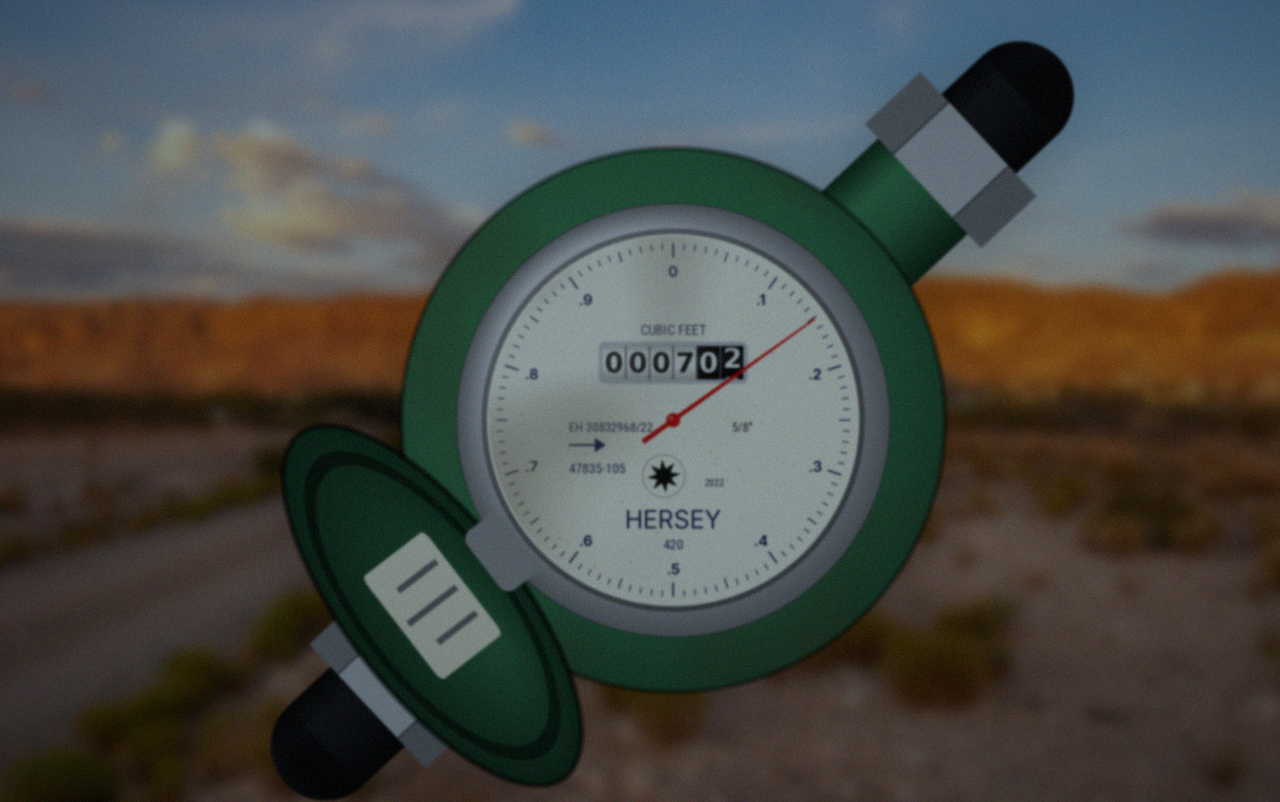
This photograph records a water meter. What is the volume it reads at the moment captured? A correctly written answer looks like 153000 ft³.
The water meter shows 702.15 ft³
